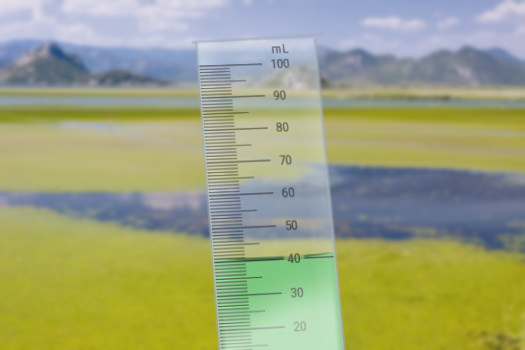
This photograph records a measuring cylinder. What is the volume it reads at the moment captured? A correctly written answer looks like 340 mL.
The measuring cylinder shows 40 mL
